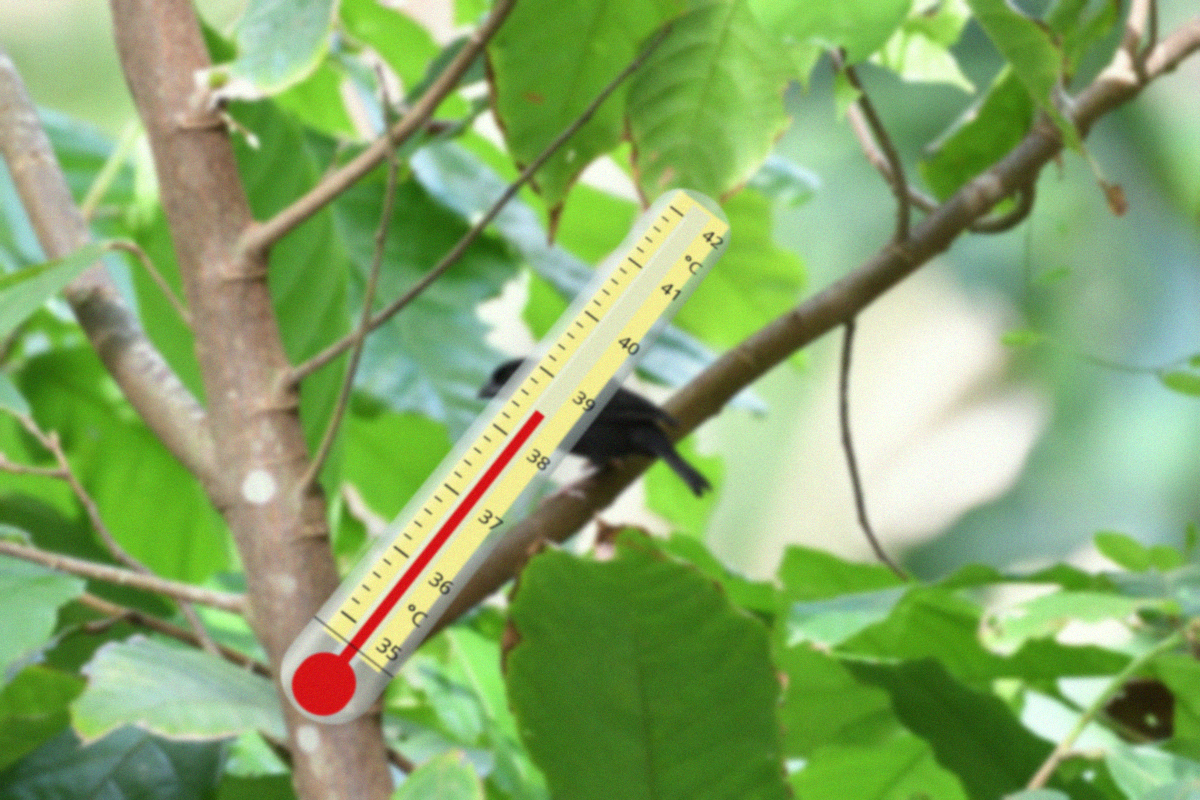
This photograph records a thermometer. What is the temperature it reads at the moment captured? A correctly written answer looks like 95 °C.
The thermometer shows 38.5 °C
